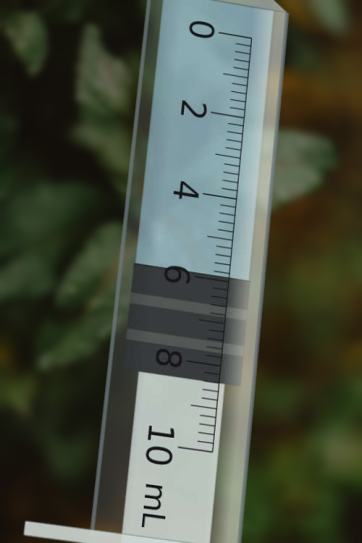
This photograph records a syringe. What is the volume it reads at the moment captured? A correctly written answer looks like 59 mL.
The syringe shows 5.9 mL
